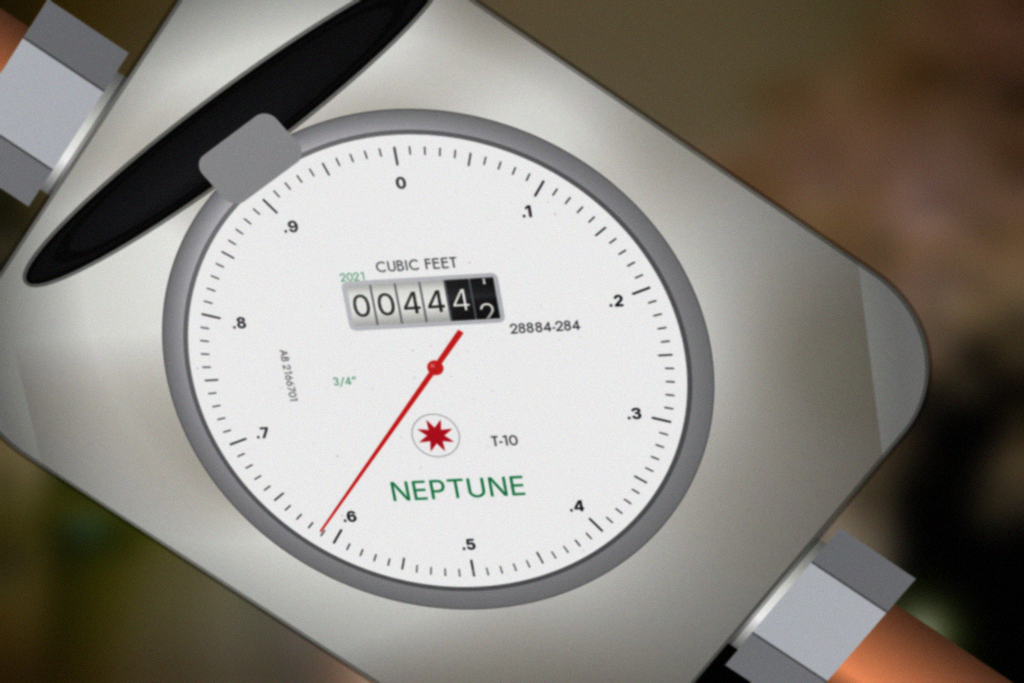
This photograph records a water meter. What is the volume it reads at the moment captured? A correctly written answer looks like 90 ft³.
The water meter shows 4441.61 ft³
